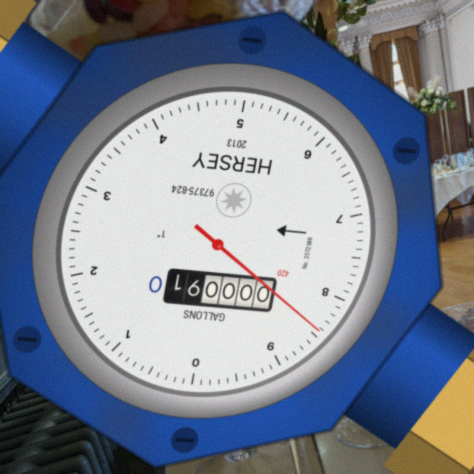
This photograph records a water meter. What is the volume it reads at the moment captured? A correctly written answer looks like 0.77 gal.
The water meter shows 908.4 gal
